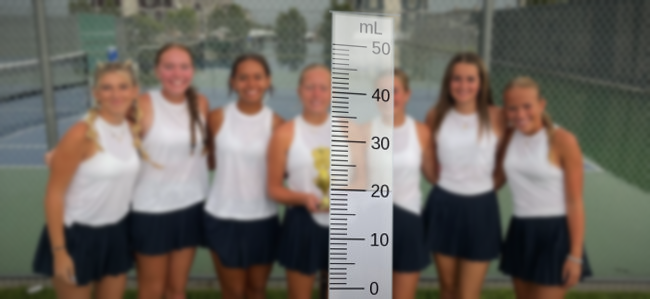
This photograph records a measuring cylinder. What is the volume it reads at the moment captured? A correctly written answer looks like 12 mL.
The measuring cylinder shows 20 mL
